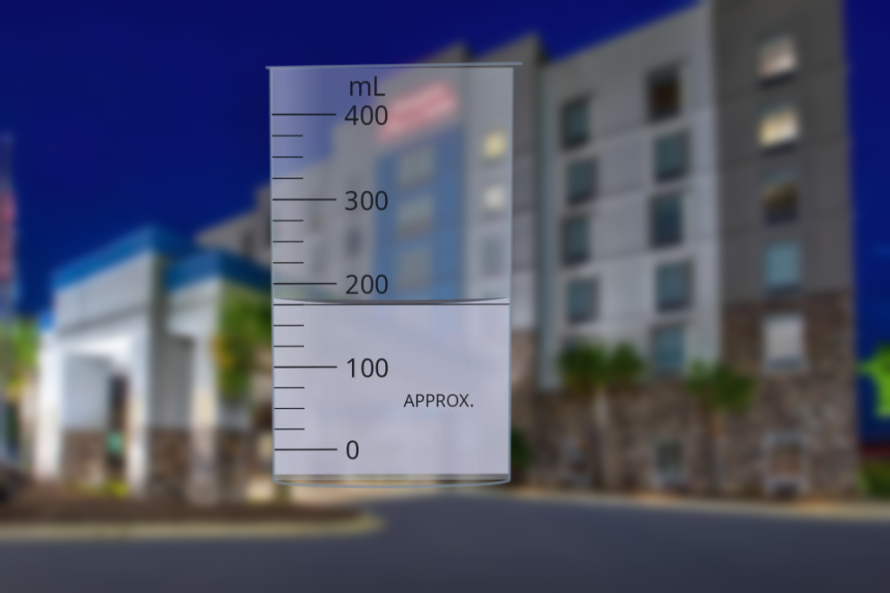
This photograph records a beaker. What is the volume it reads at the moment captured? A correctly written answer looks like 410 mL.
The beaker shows 175 mL
